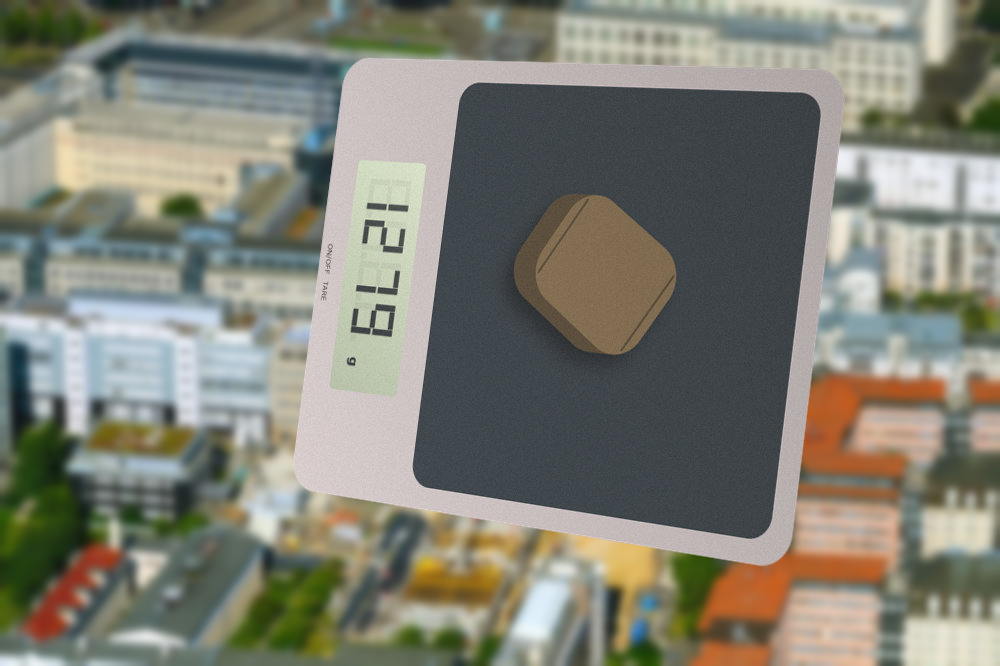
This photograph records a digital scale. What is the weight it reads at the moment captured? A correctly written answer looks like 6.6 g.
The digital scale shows 1279 g
